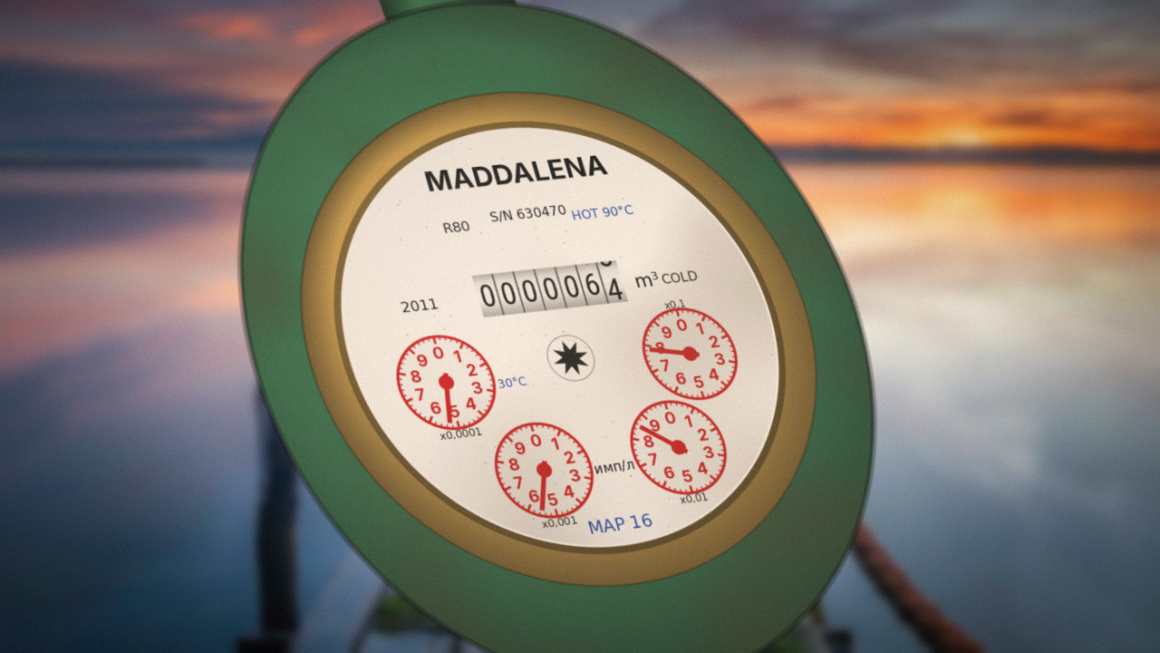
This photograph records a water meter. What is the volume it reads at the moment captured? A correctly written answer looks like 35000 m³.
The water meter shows 63.7855 m³
